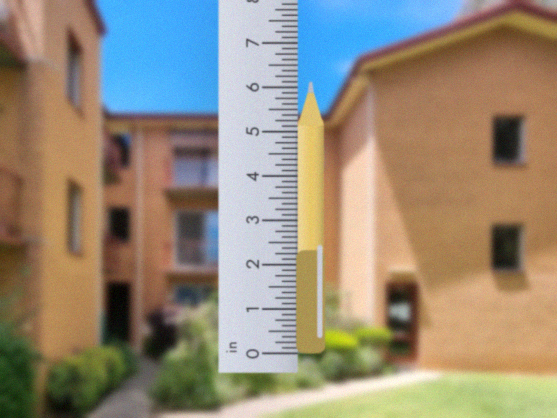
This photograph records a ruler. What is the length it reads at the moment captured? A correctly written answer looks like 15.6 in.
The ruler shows 6.125 in
